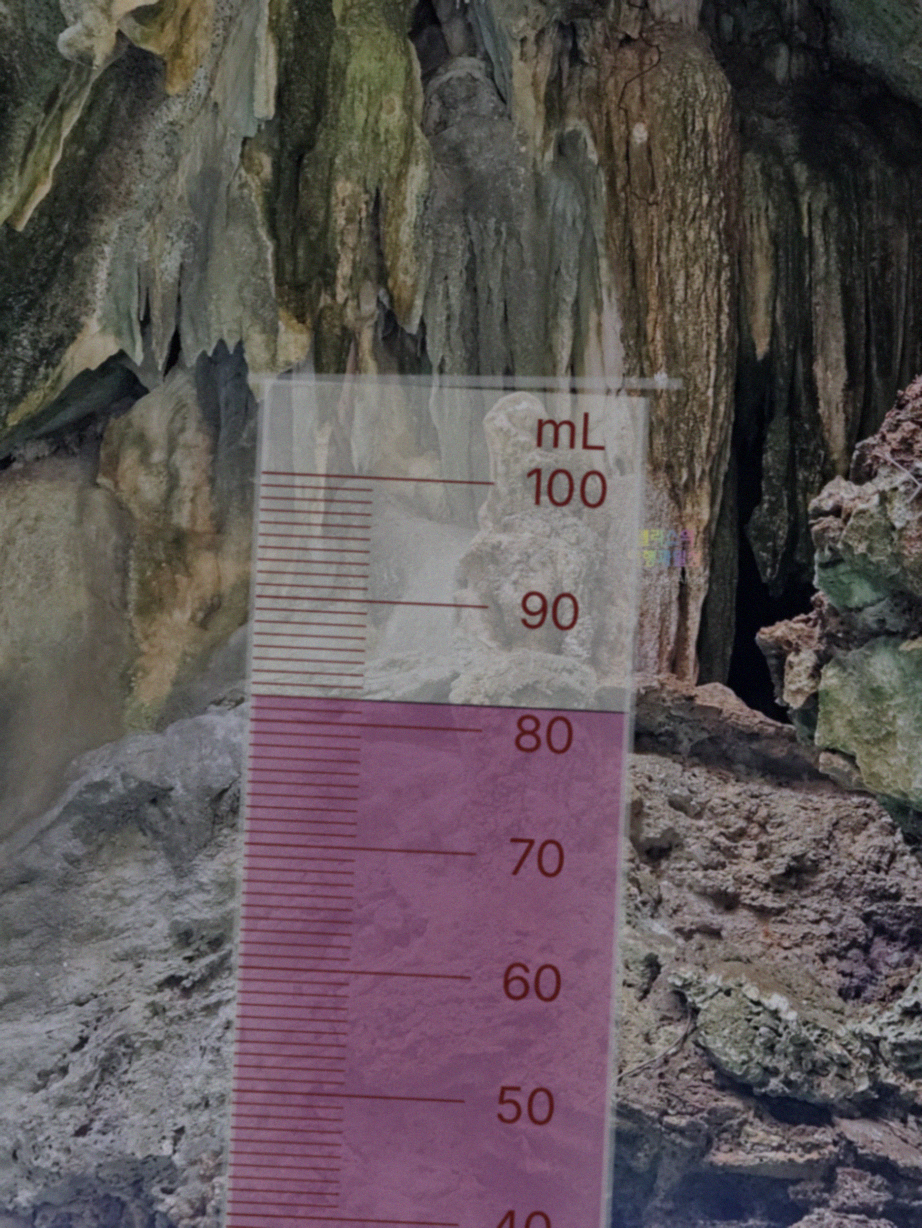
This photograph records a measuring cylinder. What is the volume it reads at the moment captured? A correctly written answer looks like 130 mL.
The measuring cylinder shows 82 mL
